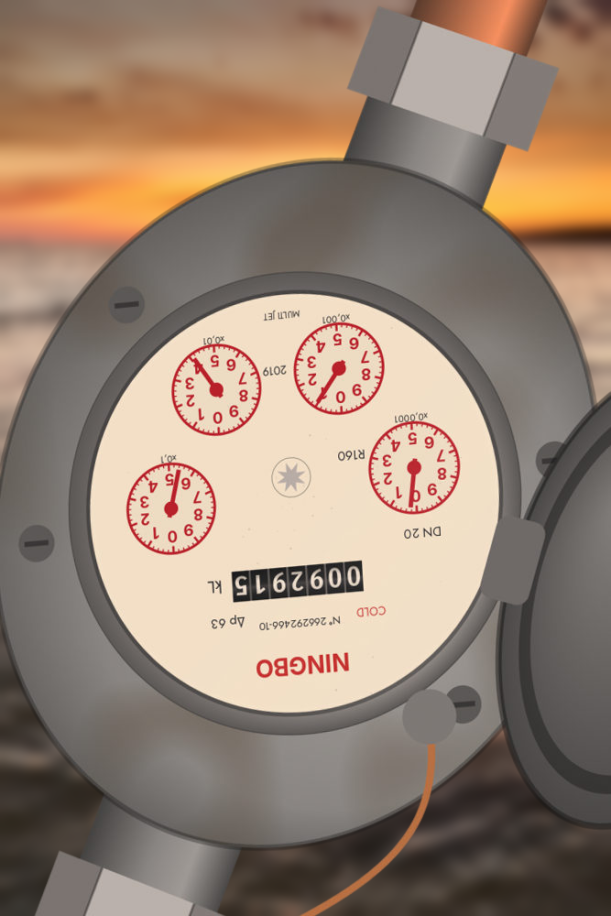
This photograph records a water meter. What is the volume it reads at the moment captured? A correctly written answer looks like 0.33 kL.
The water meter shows 92915.5410 kL
